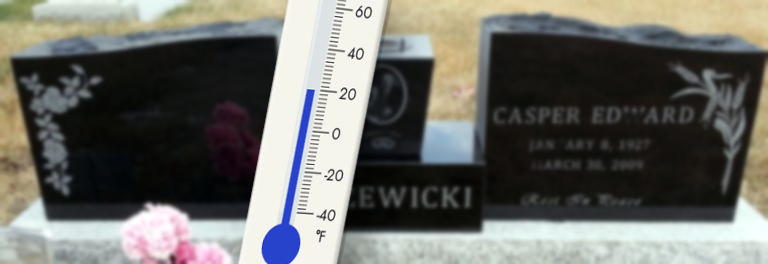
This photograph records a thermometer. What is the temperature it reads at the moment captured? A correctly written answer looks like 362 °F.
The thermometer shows 20 °F
